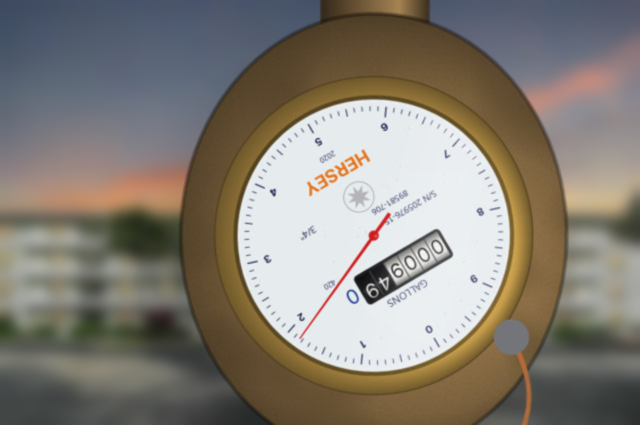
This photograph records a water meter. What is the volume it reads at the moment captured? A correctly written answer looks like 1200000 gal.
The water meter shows 9491.8 gal
